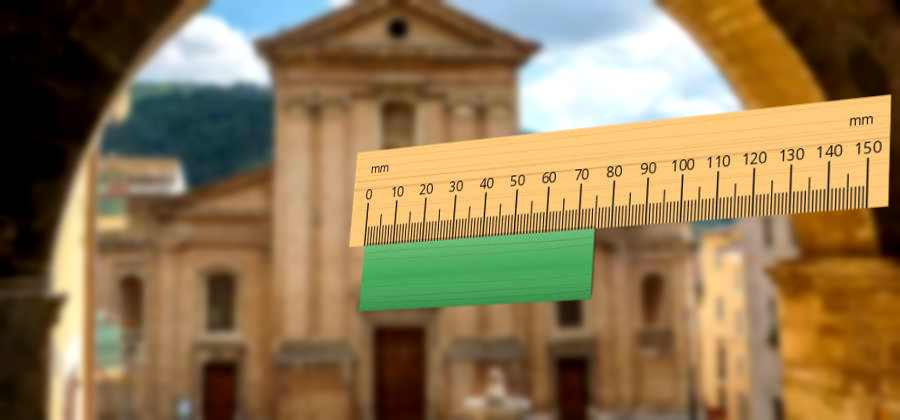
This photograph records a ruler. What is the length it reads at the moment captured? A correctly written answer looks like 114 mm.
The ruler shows 75 mm
